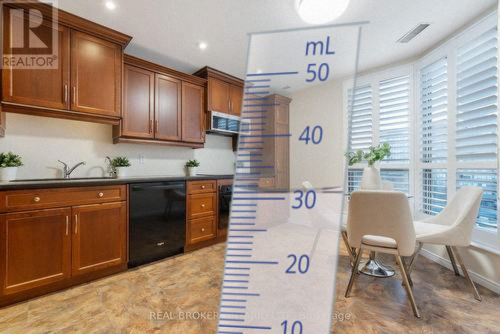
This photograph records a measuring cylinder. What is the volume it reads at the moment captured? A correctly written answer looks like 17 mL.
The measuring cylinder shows 31 mL
